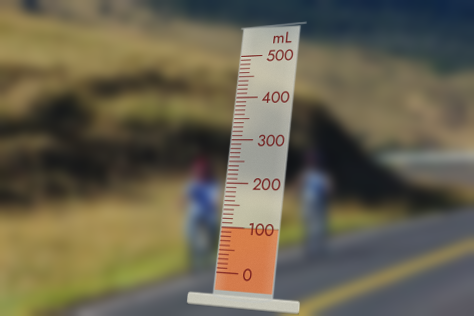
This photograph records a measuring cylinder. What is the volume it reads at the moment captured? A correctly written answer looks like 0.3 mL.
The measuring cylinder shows 100 mL
